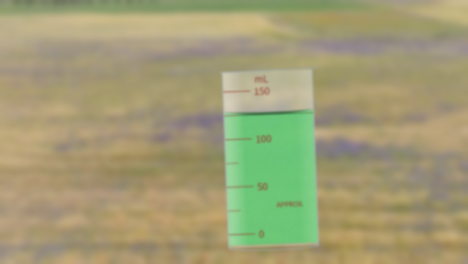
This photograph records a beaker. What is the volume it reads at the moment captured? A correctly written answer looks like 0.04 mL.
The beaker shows 125 mL
